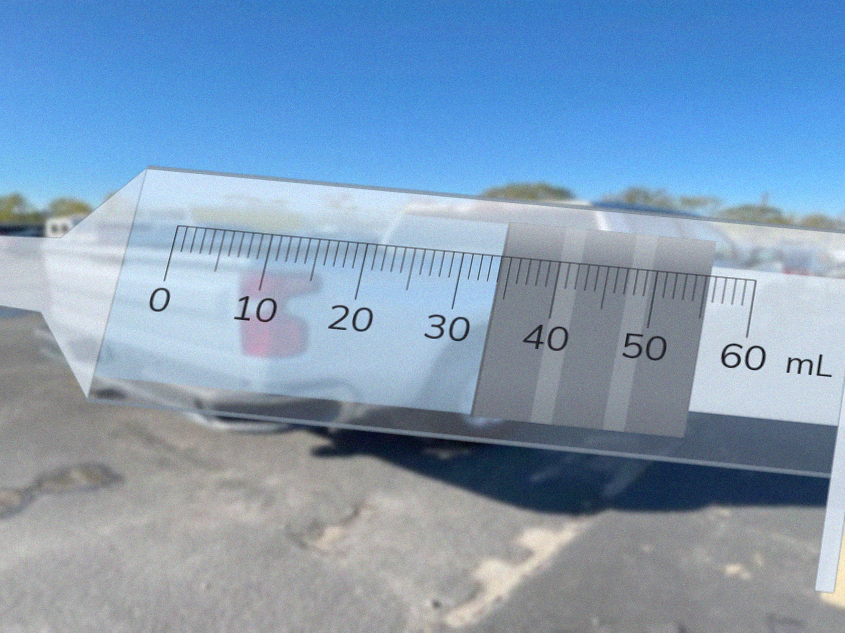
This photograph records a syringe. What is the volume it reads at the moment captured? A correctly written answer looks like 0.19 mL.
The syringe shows 34 mL
